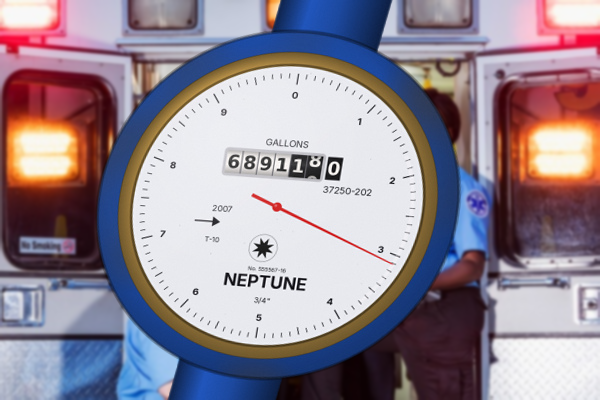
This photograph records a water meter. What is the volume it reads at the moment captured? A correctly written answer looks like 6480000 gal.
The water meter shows 6891183.1 gal
